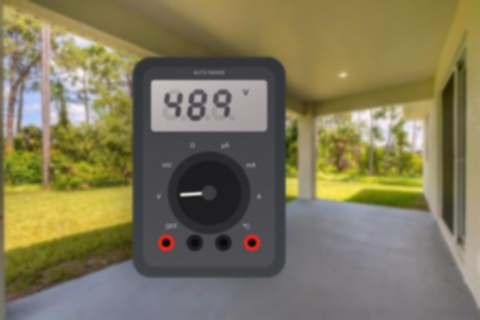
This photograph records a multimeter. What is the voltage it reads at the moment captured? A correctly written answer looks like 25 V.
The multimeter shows 489 V
